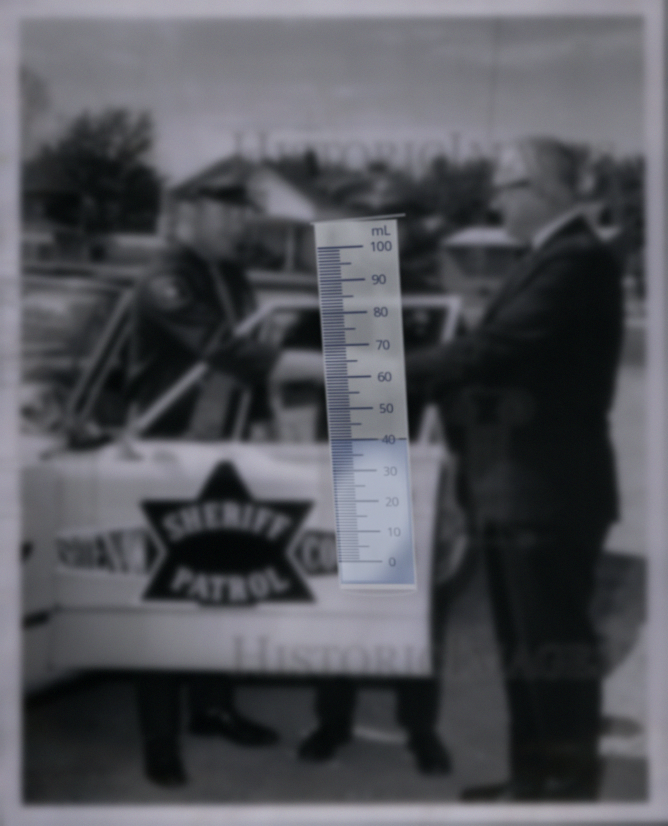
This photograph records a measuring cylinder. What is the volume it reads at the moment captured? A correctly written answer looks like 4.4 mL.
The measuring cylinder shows 40 mL
